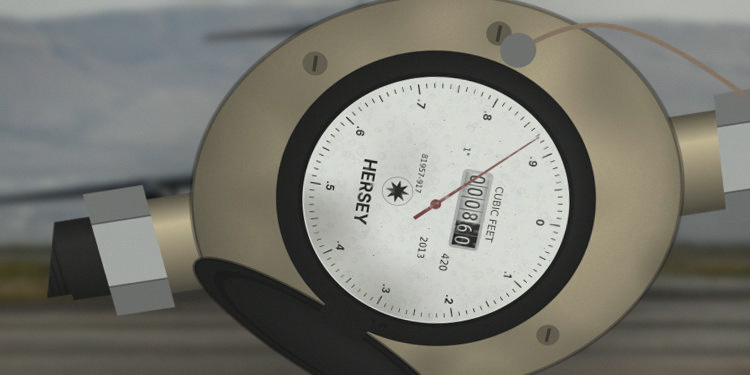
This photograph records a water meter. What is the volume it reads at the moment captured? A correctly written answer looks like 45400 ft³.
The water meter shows 859.87 ft³
